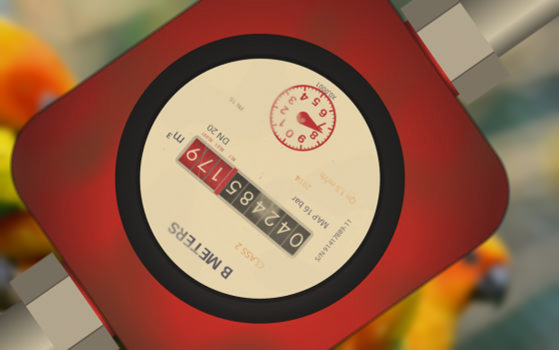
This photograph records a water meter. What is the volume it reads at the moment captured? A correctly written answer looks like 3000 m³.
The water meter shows 42485.1797 m³
